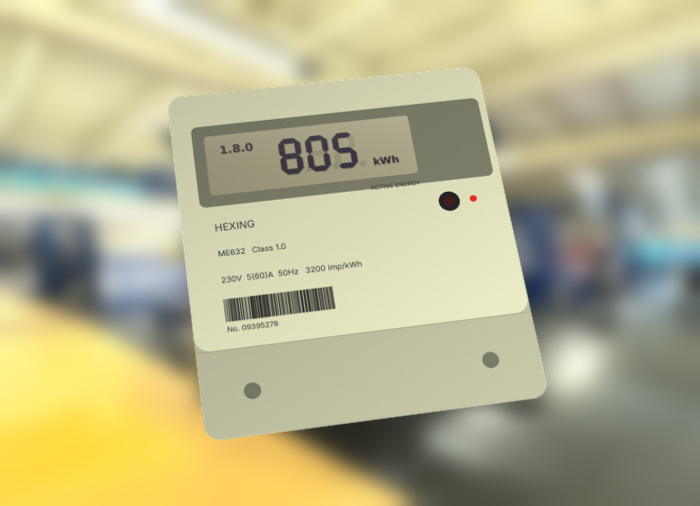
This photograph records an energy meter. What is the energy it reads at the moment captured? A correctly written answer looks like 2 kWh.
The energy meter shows 805 kWh
